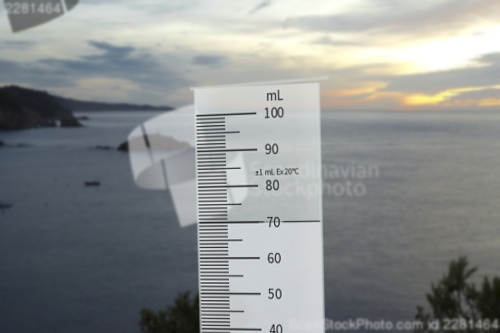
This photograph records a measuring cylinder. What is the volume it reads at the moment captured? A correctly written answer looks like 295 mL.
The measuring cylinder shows 70 mL
